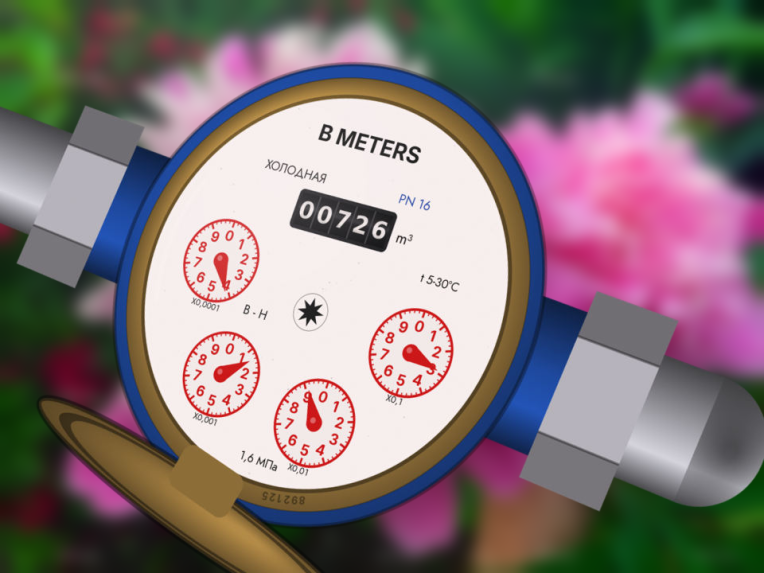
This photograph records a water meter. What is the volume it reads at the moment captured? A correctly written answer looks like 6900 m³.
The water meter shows 726.2914 m³
